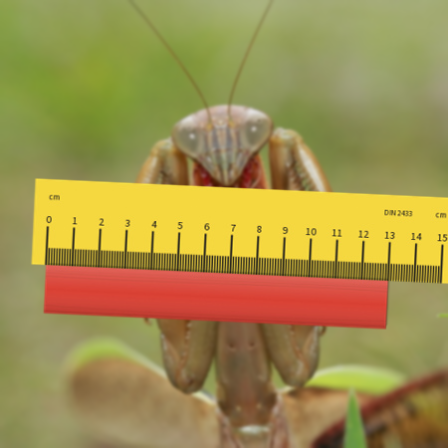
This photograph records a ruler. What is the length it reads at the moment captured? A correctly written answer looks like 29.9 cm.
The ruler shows 13 cm
